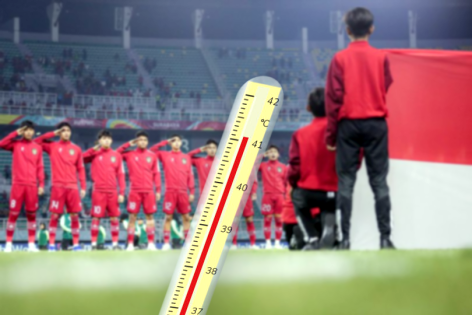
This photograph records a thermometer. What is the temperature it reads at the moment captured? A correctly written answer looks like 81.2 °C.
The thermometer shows 41.1 °C
